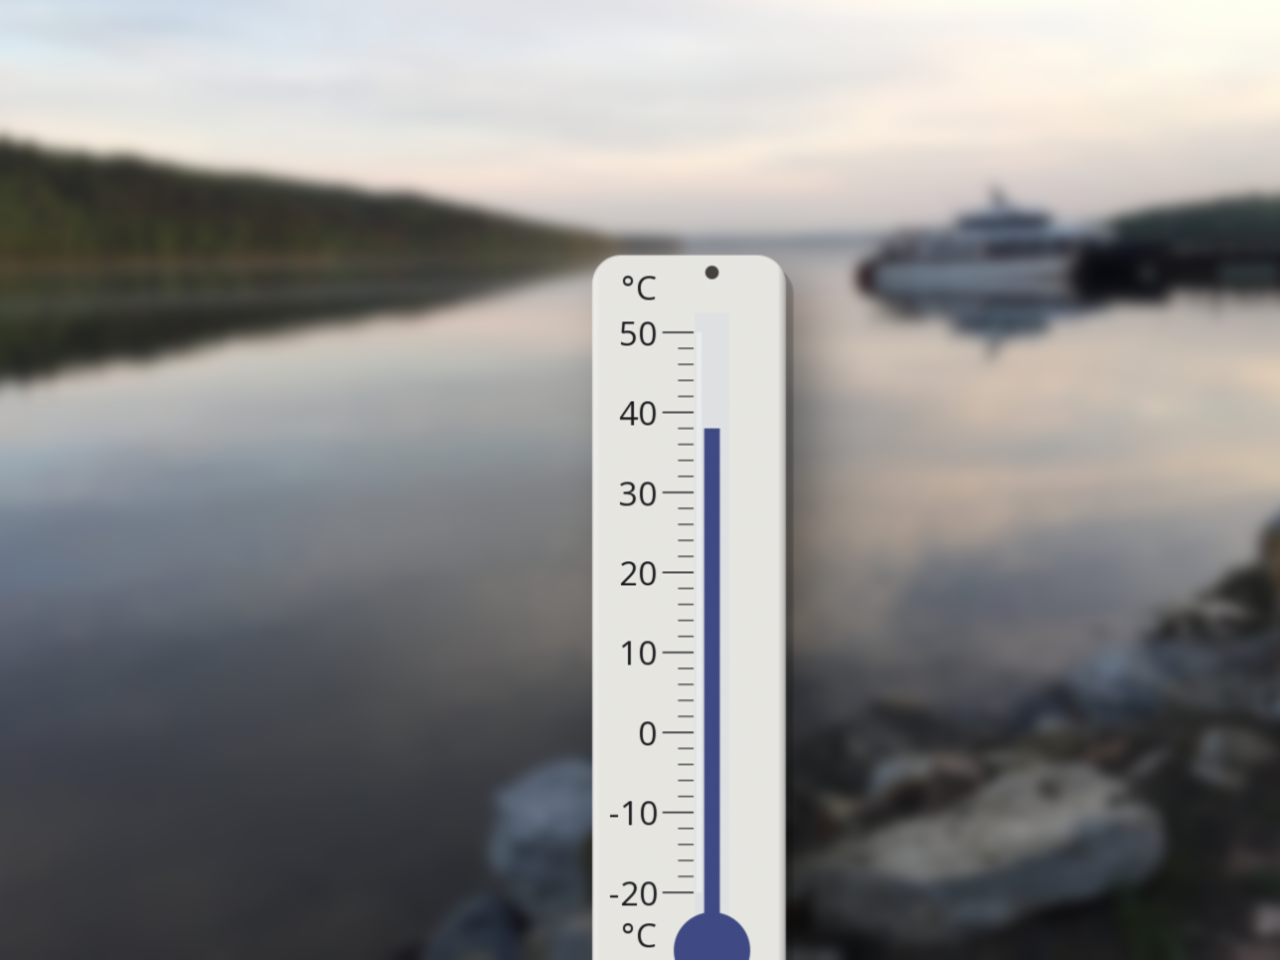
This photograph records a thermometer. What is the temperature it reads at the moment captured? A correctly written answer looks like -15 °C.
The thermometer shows 38 °C
